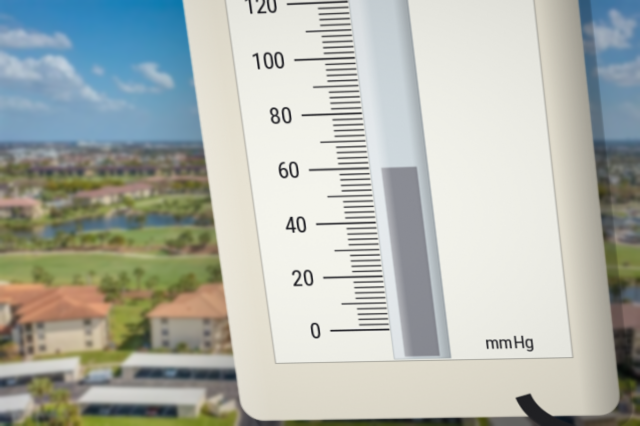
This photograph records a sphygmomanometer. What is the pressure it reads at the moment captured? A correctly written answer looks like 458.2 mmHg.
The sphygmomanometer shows 60 mmHg
